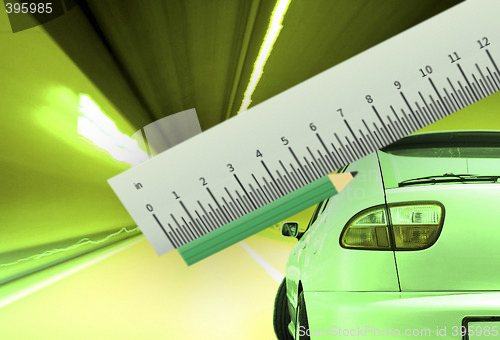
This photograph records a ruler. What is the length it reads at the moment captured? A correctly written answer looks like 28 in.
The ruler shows 6.5 in
